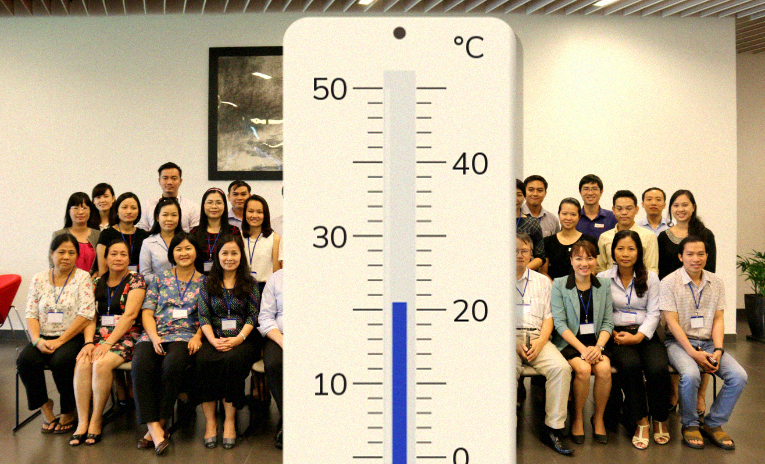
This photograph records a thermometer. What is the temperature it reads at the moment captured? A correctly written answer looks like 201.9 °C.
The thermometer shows 21 °C
